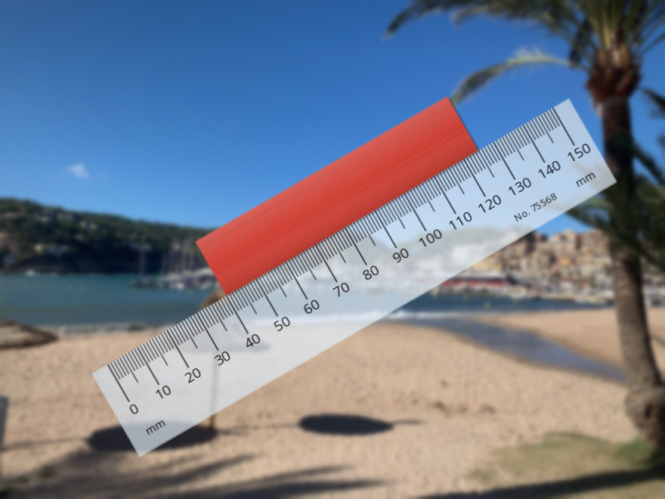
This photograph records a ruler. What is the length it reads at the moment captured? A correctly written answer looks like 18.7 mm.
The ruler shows 85 mm
